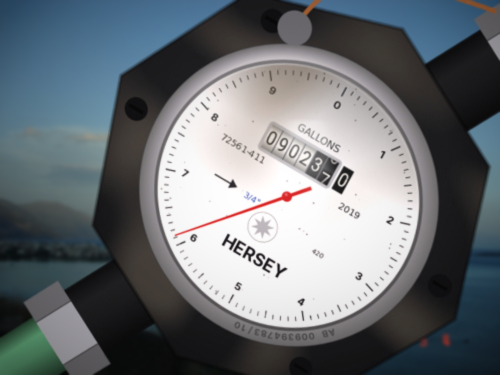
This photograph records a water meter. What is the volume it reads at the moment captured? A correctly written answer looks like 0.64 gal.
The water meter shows 902366.1 gal
